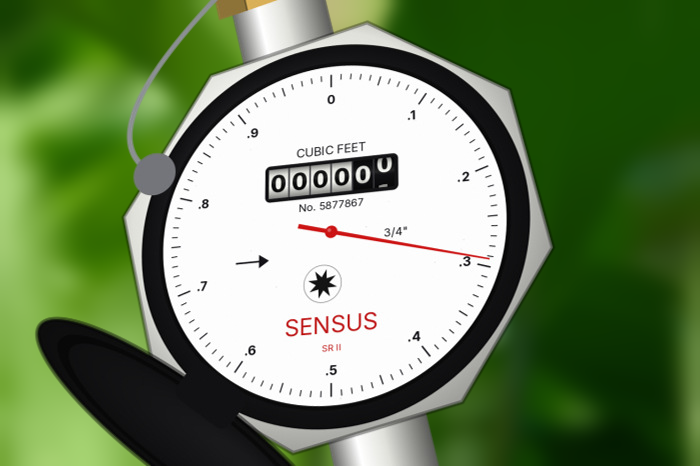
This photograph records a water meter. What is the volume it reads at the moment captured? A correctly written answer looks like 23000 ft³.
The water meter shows 0.29 ft³
